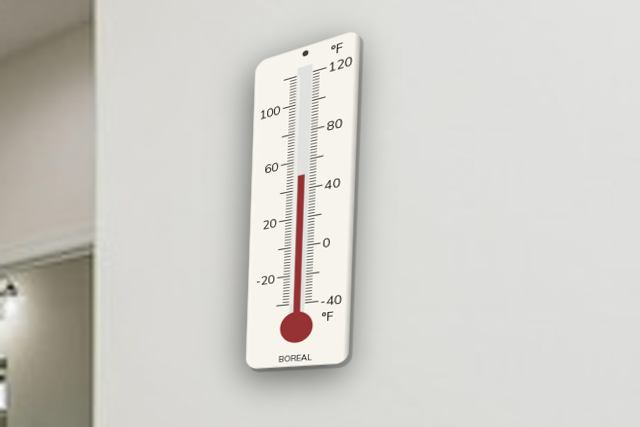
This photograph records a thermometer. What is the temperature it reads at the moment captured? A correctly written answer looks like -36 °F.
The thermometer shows 50 °F
